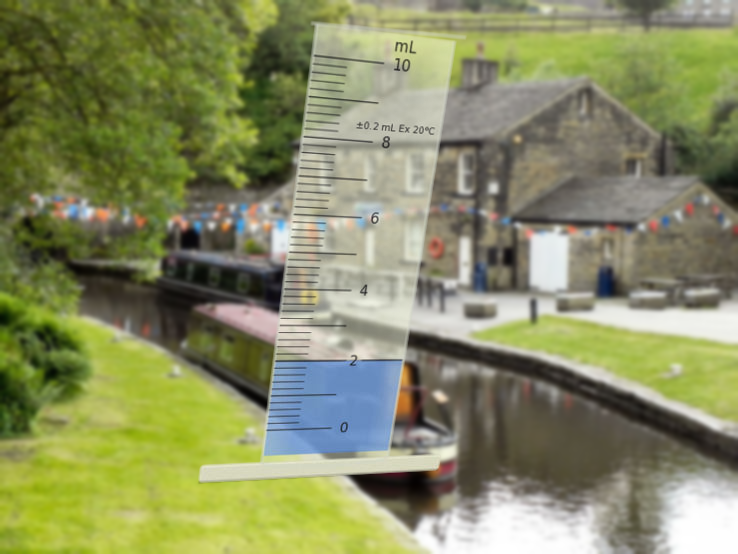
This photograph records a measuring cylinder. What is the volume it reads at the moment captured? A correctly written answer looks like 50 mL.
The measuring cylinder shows 2 mL
